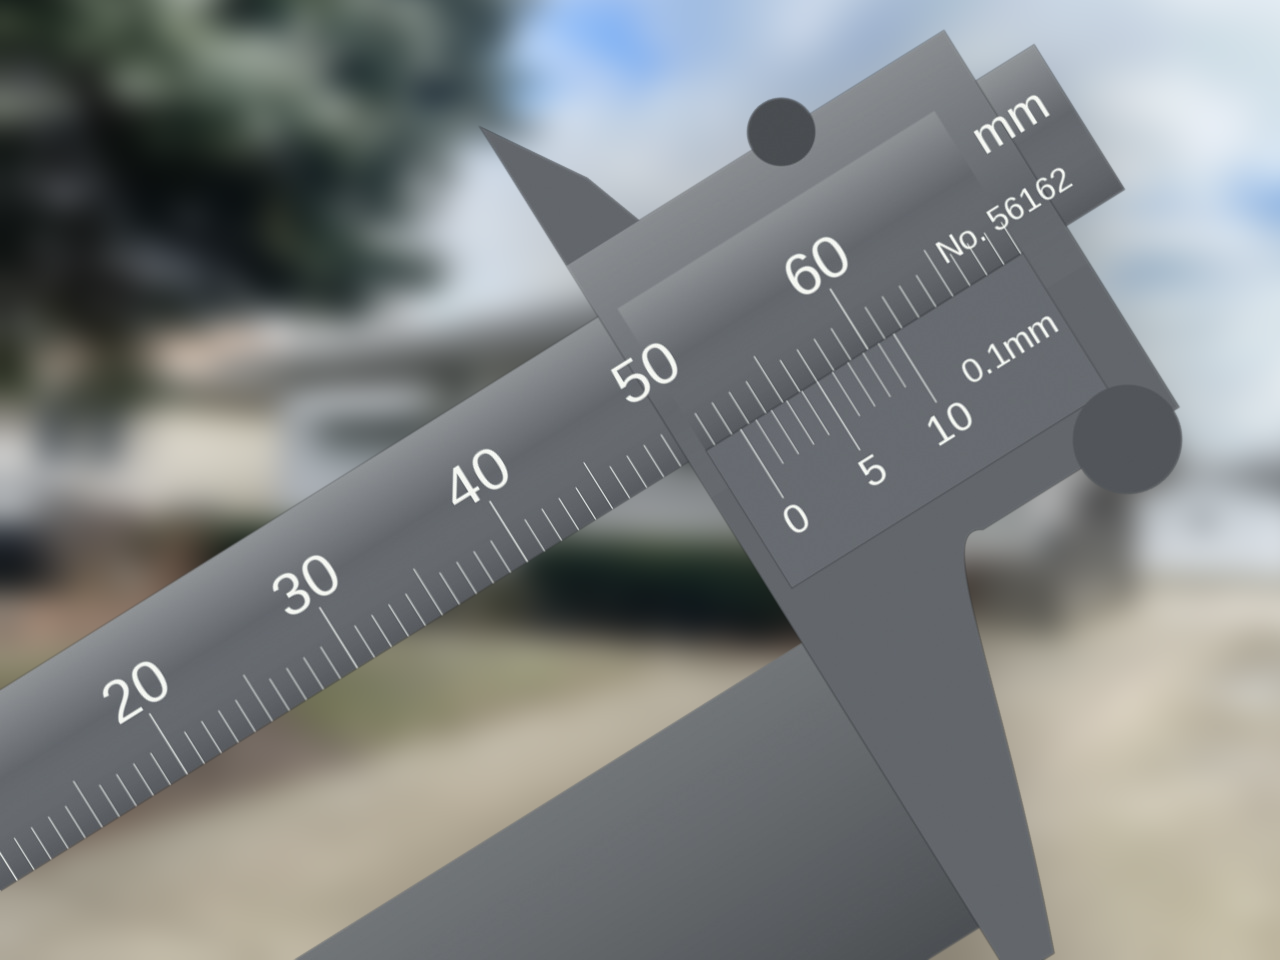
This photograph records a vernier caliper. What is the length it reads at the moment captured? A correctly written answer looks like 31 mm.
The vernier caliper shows 52.5 mm
